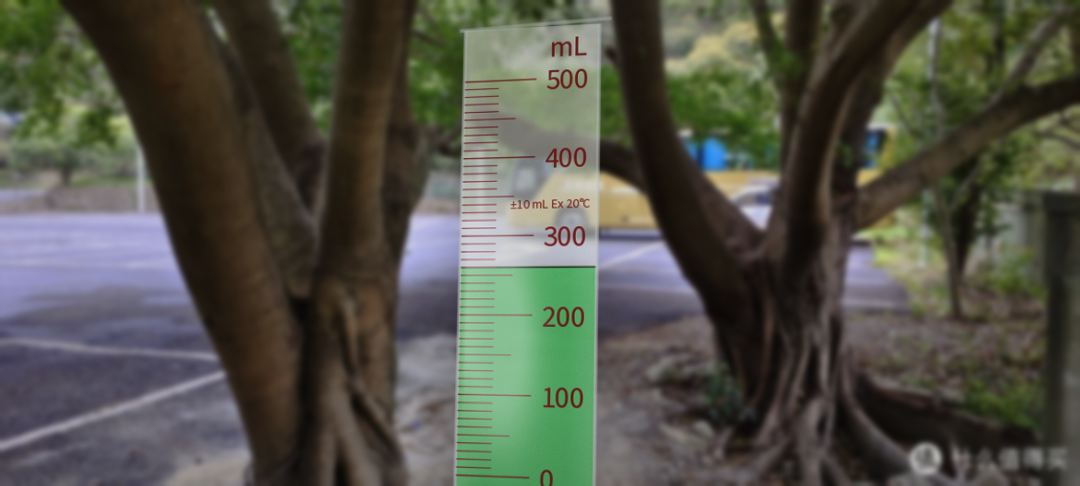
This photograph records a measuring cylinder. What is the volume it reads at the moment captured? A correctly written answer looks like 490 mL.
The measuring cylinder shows 260 mL
